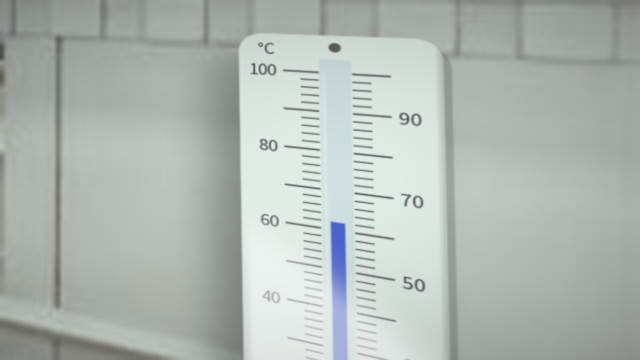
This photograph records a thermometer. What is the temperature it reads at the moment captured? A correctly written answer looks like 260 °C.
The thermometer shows 62 °C
